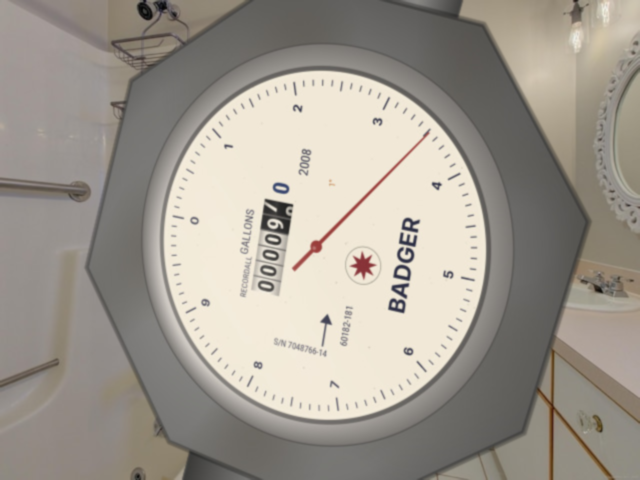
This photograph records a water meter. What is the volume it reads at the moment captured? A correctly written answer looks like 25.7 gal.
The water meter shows 973.5 gal
